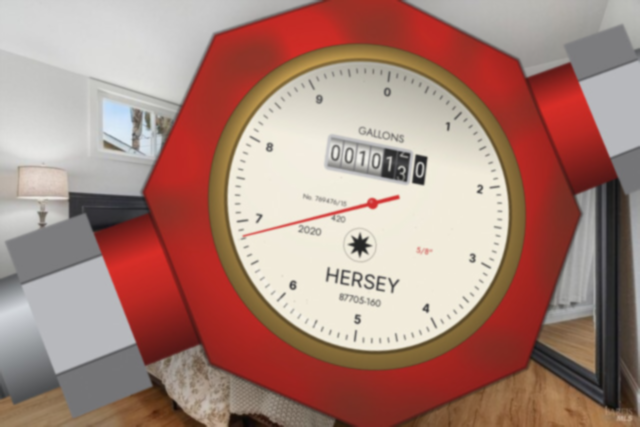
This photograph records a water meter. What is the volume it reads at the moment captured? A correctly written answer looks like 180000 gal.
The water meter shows 10126.8 gal
